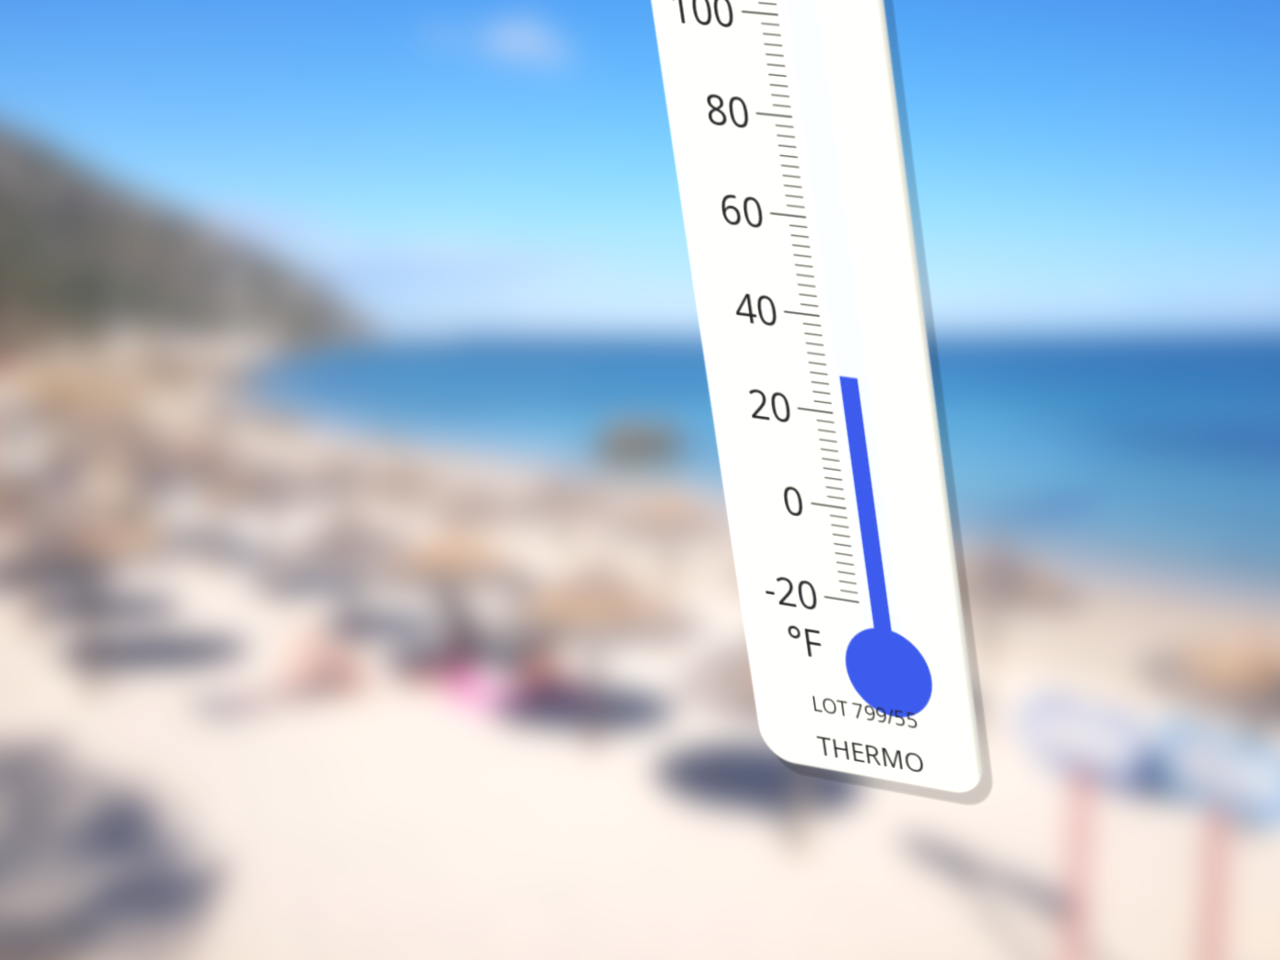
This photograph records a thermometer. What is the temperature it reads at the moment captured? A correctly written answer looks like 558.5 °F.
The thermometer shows 28 °F
